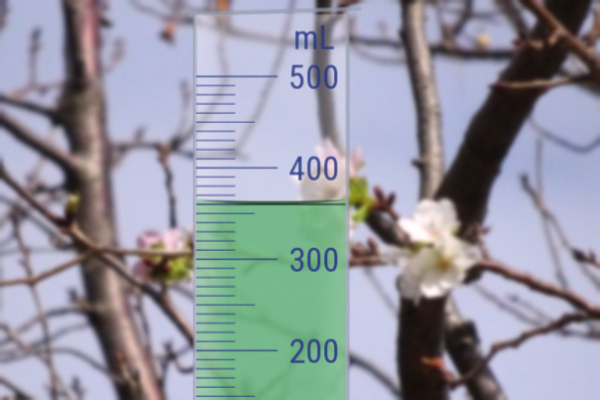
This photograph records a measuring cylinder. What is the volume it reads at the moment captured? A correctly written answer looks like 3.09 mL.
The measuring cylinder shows 360 mL
